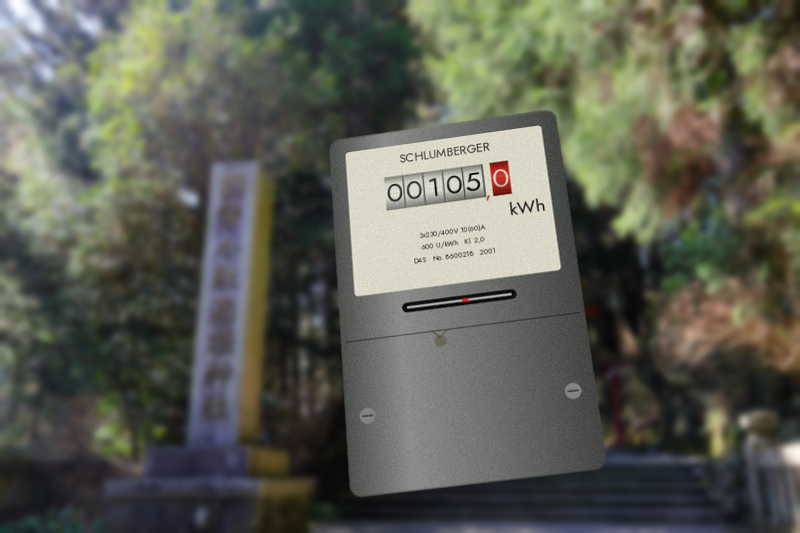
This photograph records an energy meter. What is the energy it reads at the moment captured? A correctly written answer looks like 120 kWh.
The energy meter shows 105.0 kWh
